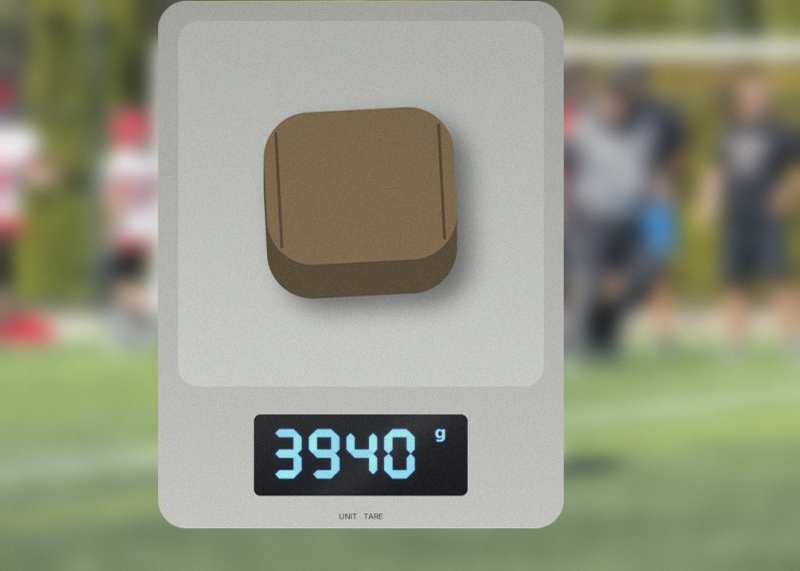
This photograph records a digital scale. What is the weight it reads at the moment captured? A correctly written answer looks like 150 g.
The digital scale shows 3940 g
